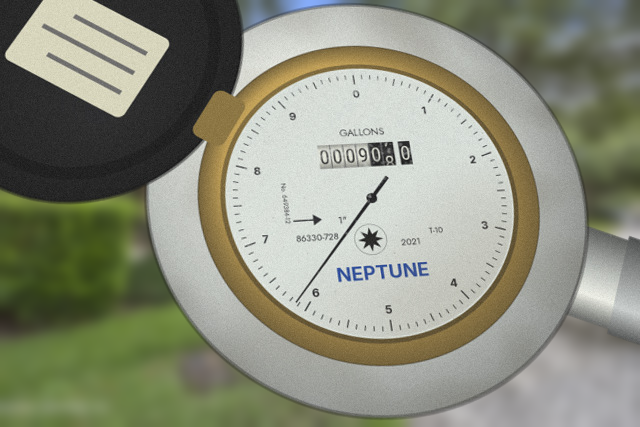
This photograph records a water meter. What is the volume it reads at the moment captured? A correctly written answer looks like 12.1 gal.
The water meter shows 9076.1 gal
